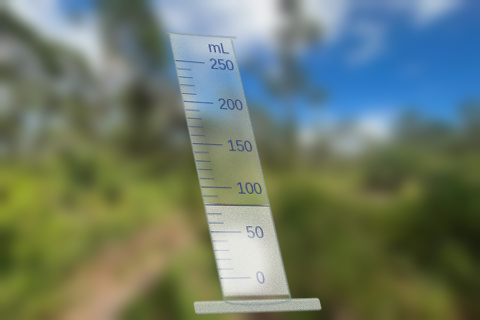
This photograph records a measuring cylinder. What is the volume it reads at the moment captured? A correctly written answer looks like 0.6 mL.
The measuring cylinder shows 80 mL
